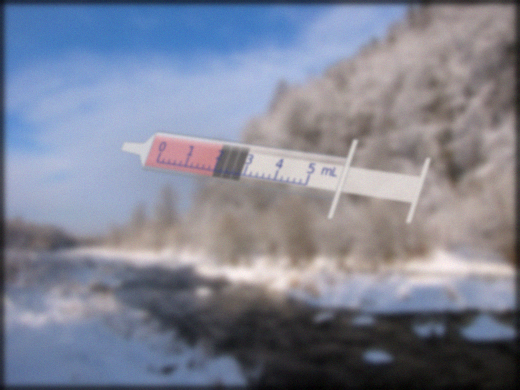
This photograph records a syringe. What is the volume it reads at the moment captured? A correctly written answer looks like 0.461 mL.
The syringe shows 2 mL
